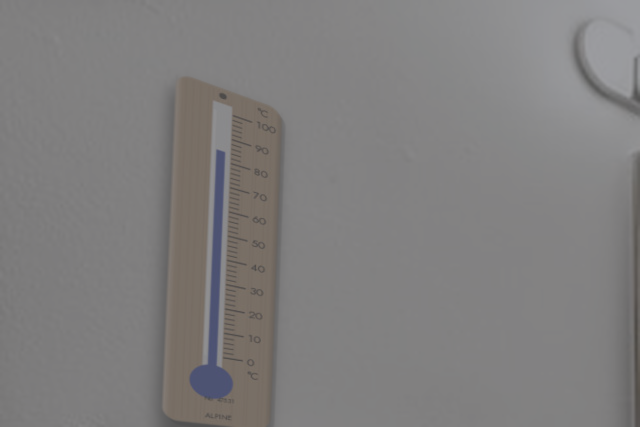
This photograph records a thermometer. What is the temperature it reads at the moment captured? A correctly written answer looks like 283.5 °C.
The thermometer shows 84 °C
